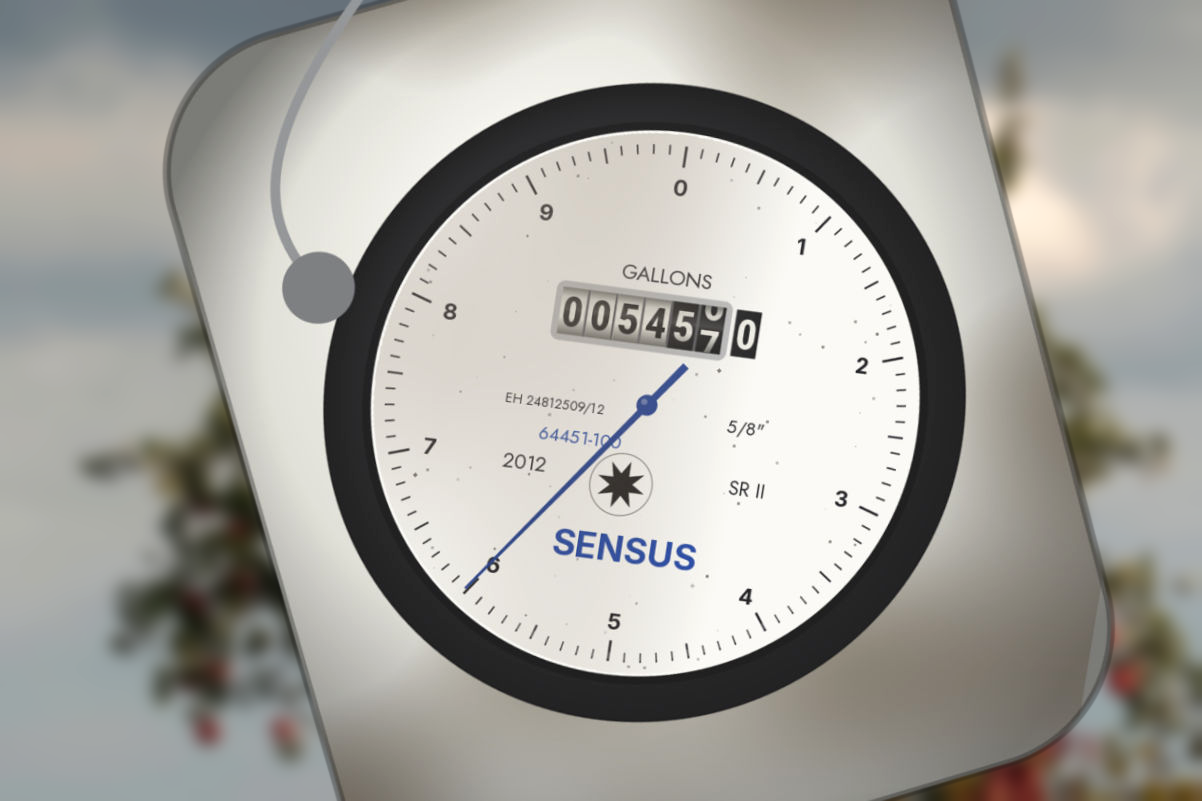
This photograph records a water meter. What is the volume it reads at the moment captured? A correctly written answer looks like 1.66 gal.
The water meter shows 54566.0 gal
